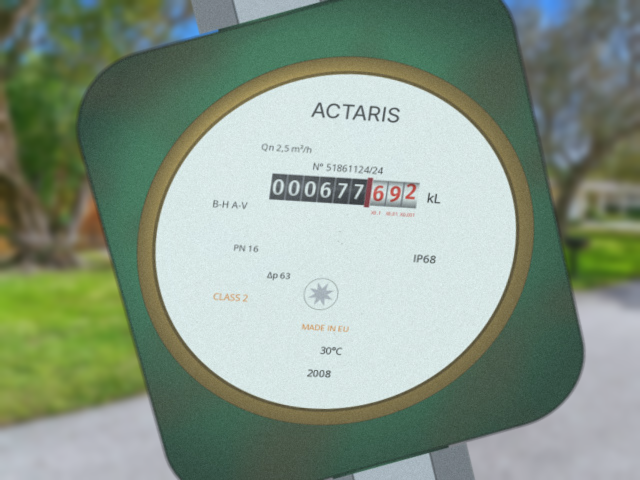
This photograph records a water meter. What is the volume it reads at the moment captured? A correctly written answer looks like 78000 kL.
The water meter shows 677.692 kL
